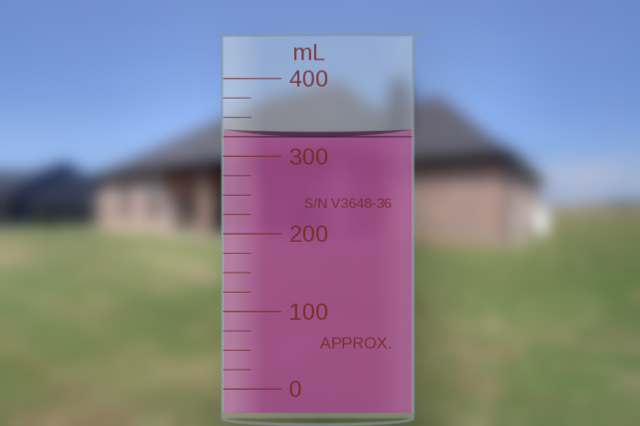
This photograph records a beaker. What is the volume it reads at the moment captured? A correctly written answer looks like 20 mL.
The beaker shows 325 mL
